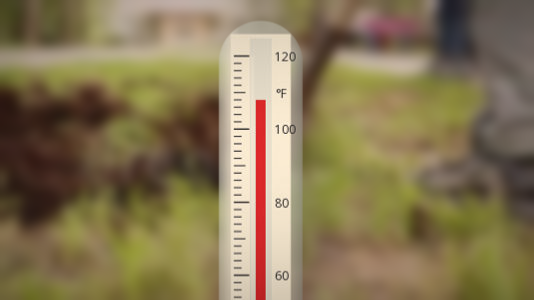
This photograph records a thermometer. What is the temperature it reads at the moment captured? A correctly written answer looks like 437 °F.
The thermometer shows 108 °F
